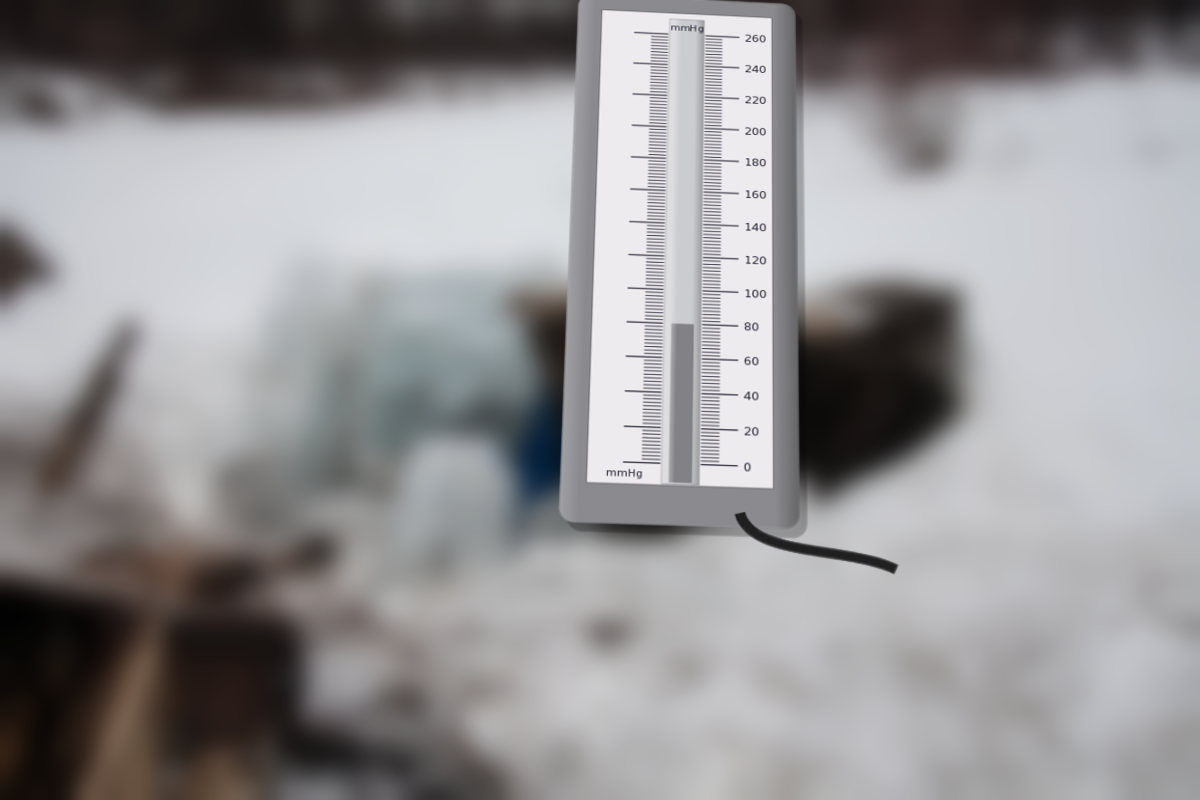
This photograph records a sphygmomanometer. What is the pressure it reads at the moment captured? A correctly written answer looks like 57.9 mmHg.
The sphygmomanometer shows 80 mmHg
